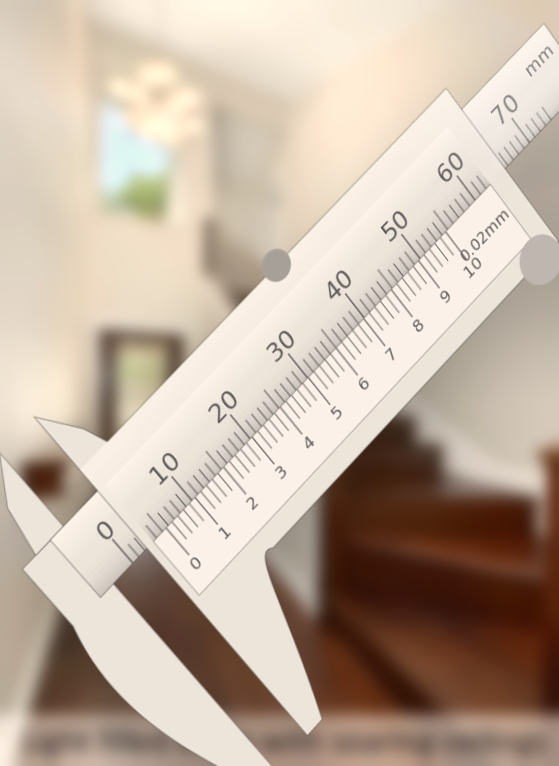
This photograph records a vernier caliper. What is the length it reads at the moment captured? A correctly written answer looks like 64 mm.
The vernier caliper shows 5.6 mm
